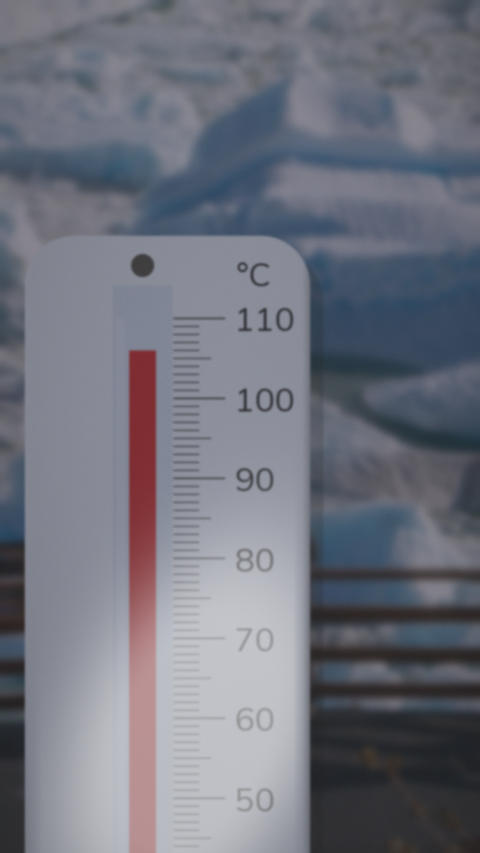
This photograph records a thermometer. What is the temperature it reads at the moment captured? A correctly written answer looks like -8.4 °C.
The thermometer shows 106 °C
